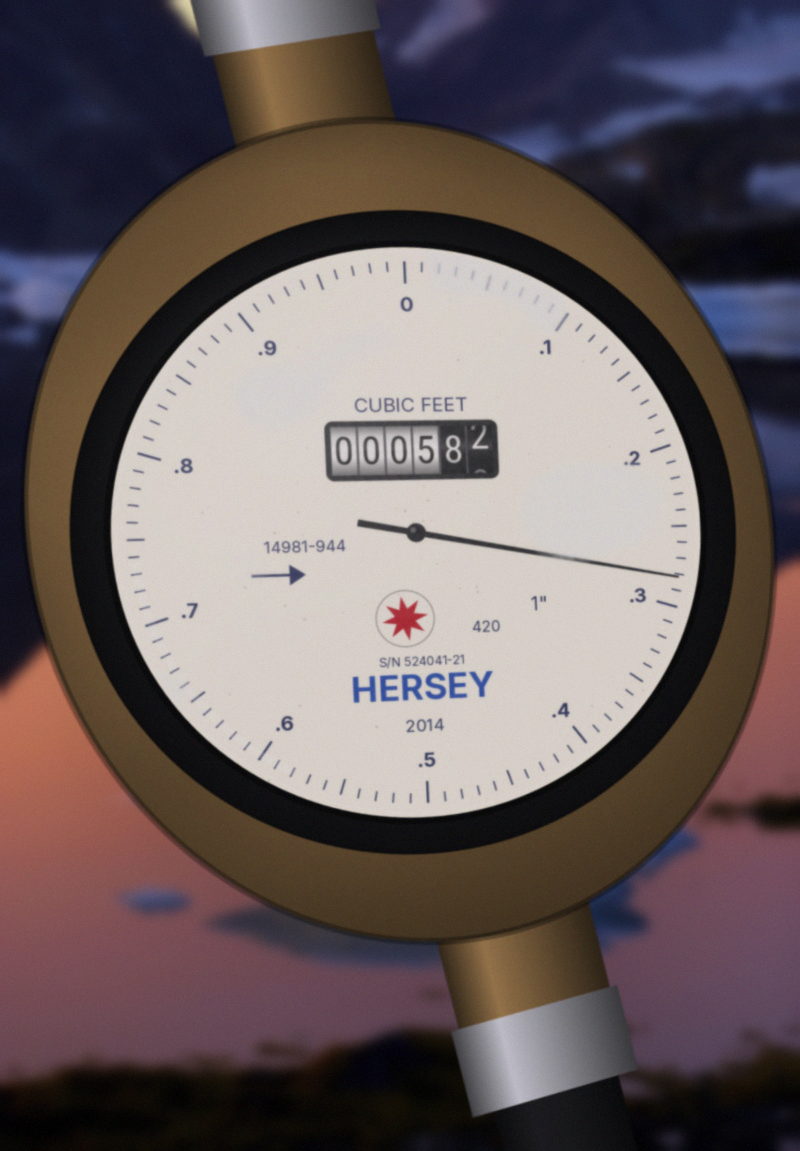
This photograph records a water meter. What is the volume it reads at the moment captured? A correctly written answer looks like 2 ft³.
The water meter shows 582.28 ft³
